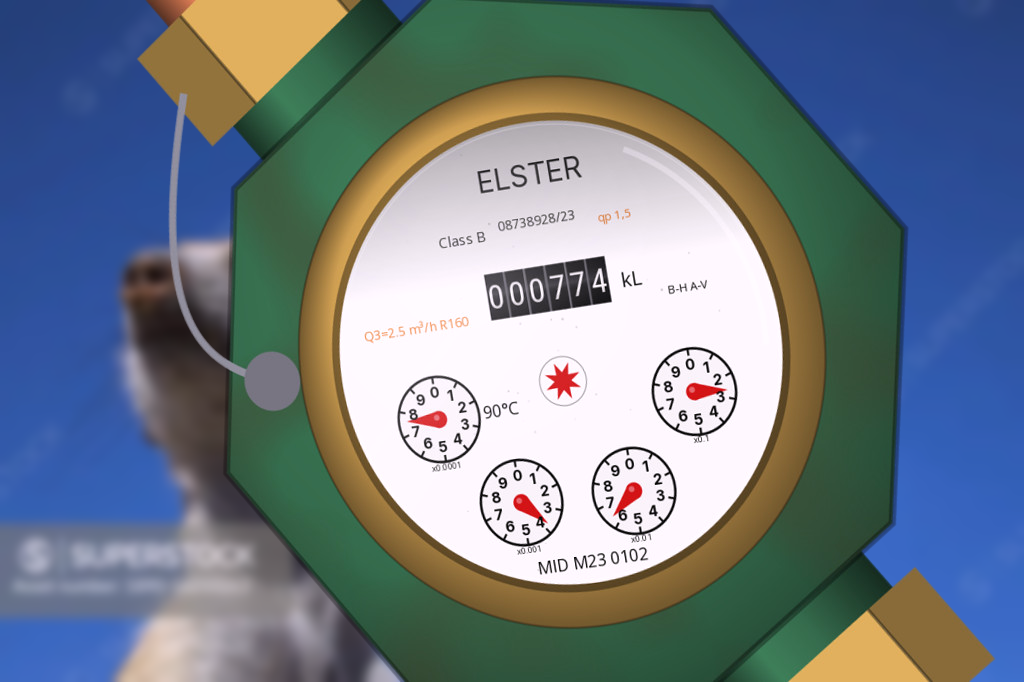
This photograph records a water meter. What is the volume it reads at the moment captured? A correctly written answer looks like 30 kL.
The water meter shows 774.2637 kL
